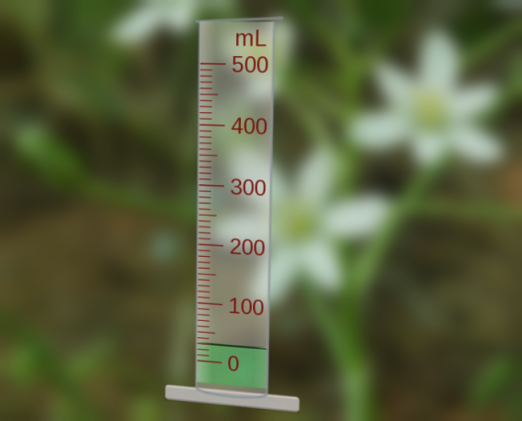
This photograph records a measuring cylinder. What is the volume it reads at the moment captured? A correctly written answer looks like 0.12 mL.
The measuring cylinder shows 30 mL
